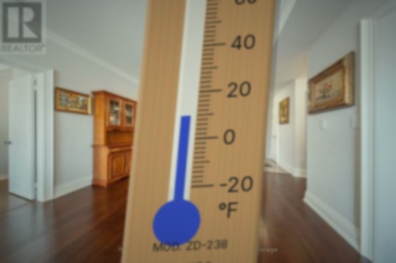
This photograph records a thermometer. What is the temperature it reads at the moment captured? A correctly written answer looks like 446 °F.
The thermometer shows 10 °F
